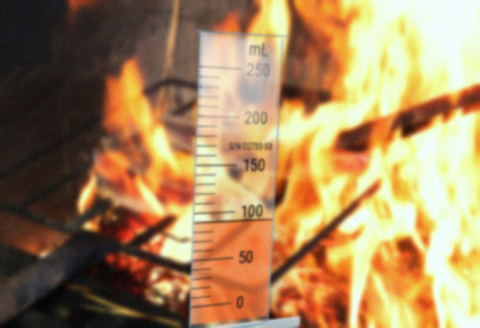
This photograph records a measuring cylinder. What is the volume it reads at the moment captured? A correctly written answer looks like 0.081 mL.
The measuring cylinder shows 90 mL
